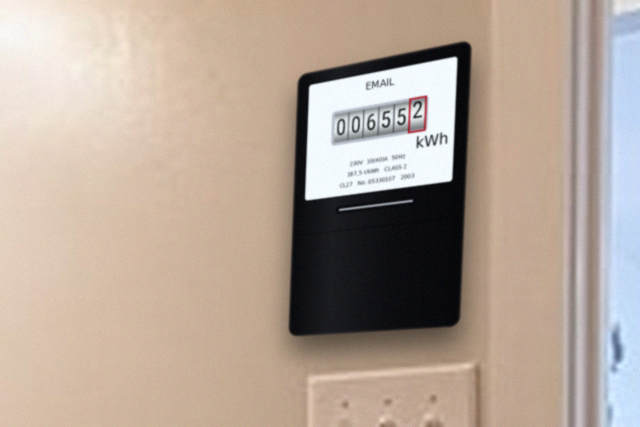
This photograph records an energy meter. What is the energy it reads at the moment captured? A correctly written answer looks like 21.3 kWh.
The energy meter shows 655.2 kWh
